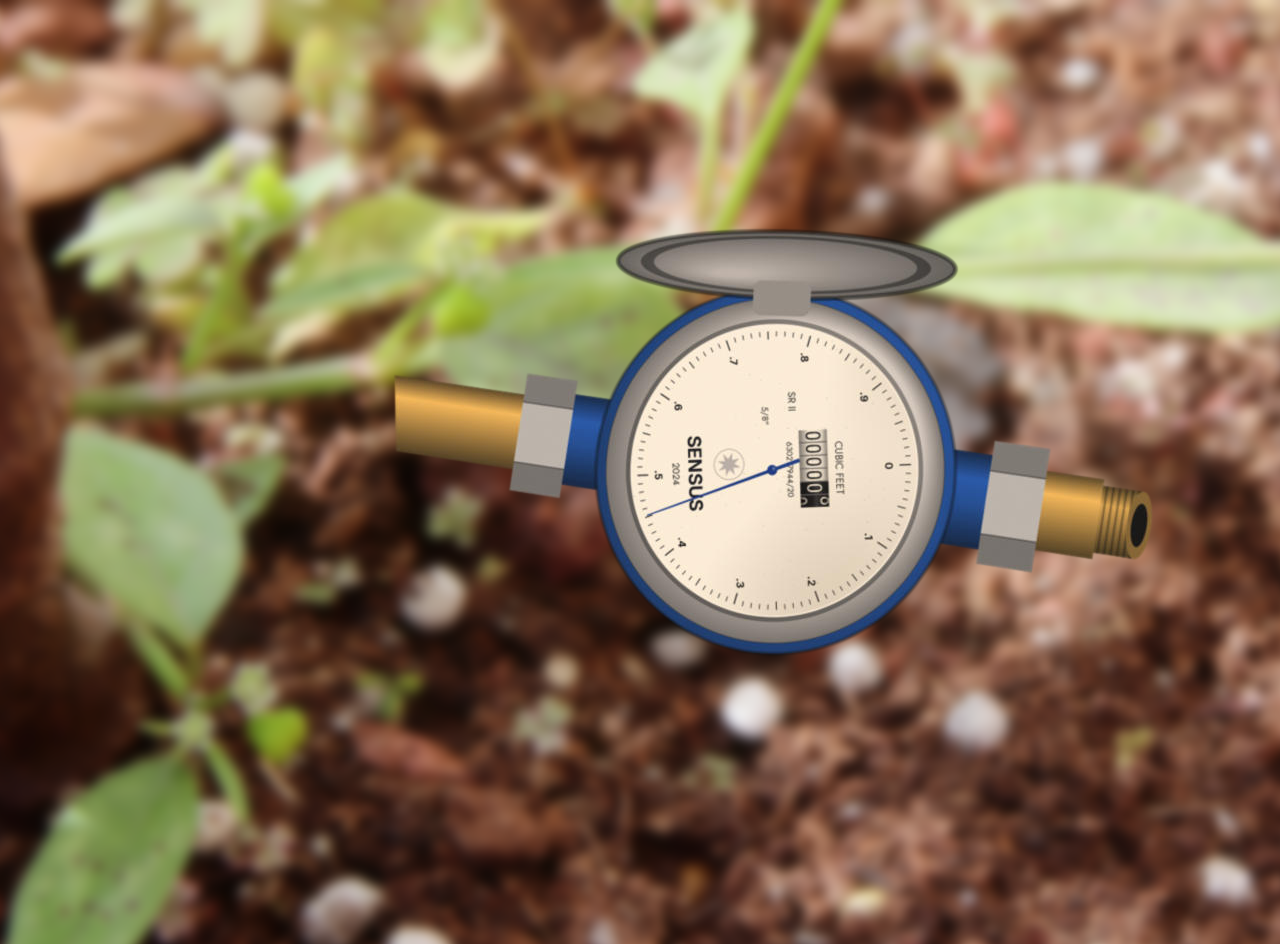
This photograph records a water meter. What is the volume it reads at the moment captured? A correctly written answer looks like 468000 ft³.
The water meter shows 8.45 ft³
